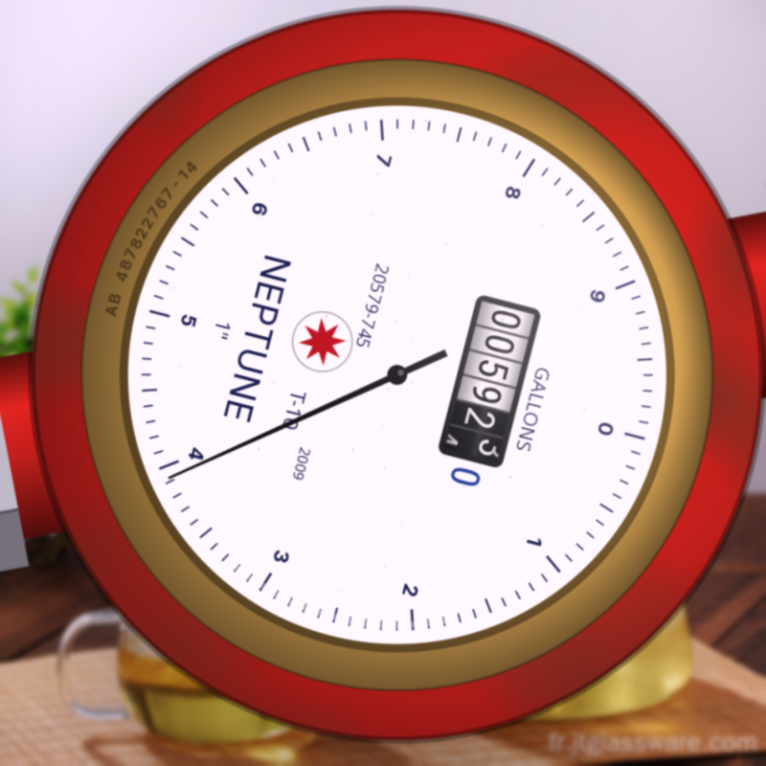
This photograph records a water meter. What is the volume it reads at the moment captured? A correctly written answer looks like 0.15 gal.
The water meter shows 59233.9 gal
